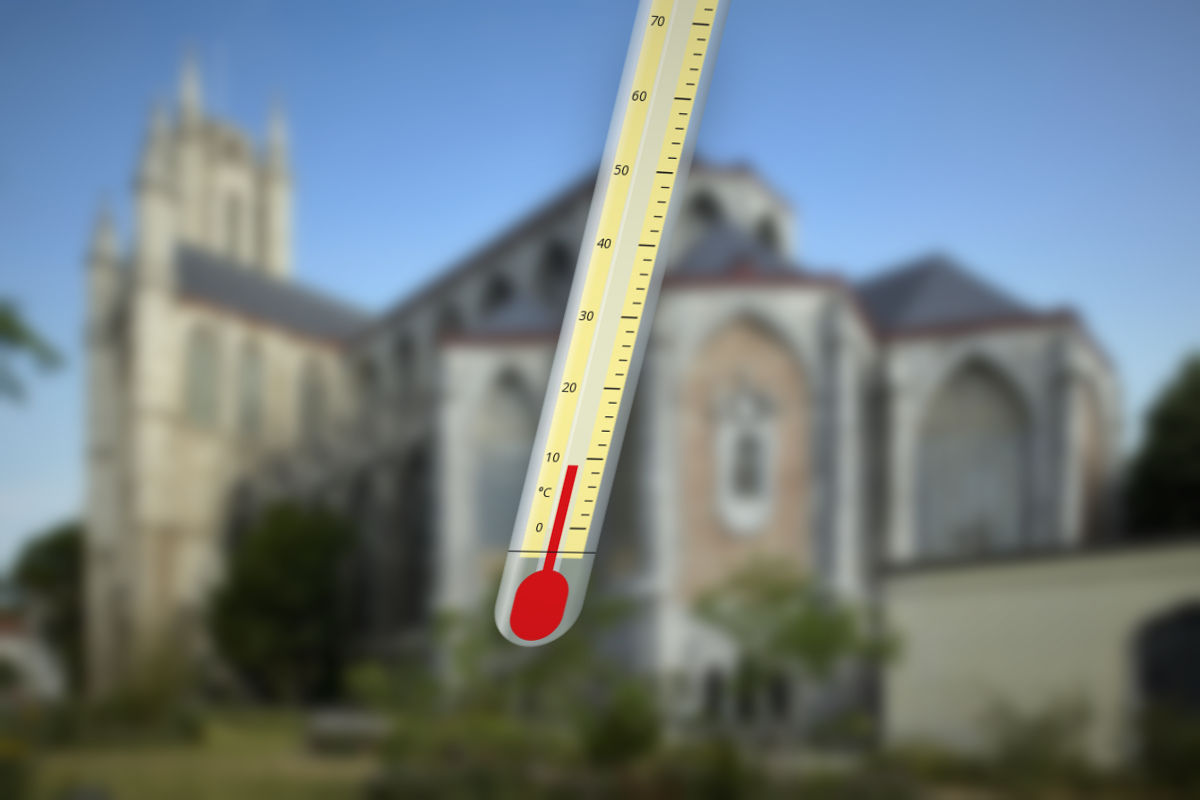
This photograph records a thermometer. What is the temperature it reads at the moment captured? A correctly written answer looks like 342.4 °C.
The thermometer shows 9 °C
